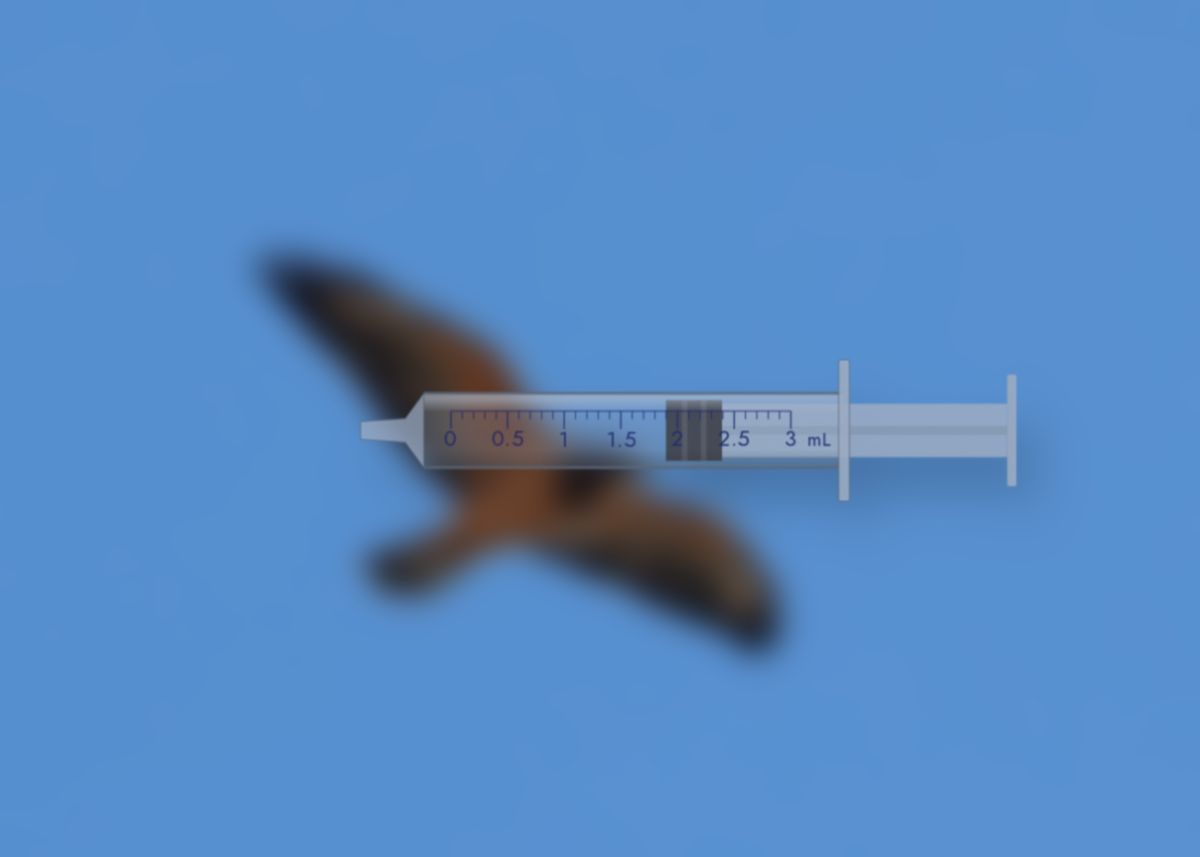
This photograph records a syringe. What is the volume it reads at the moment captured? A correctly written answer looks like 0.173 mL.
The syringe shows 1.9 mL
